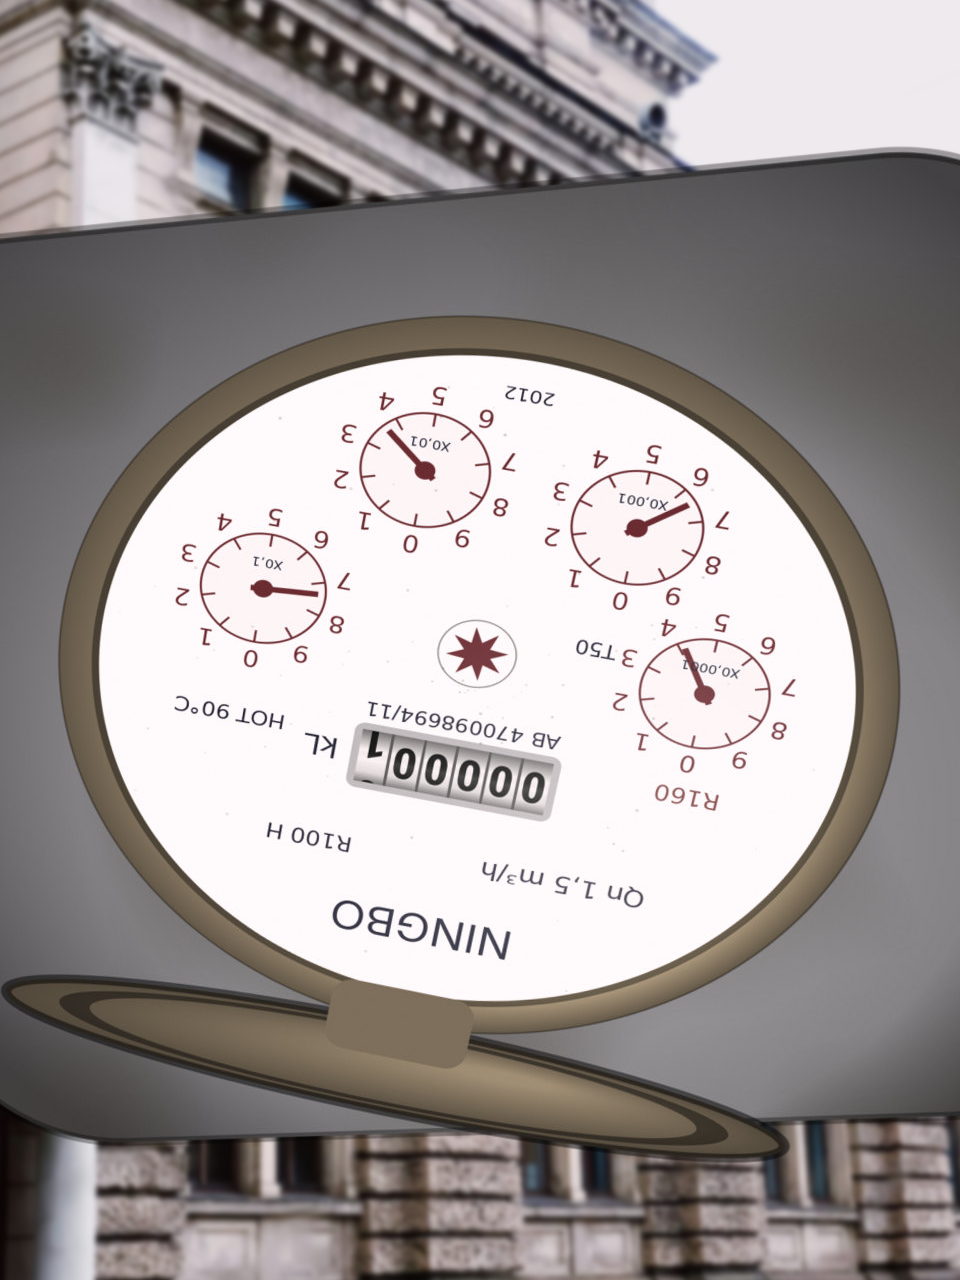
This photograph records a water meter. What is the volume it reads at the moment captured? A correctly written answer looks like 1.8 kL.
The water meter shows 0.7364 kL
